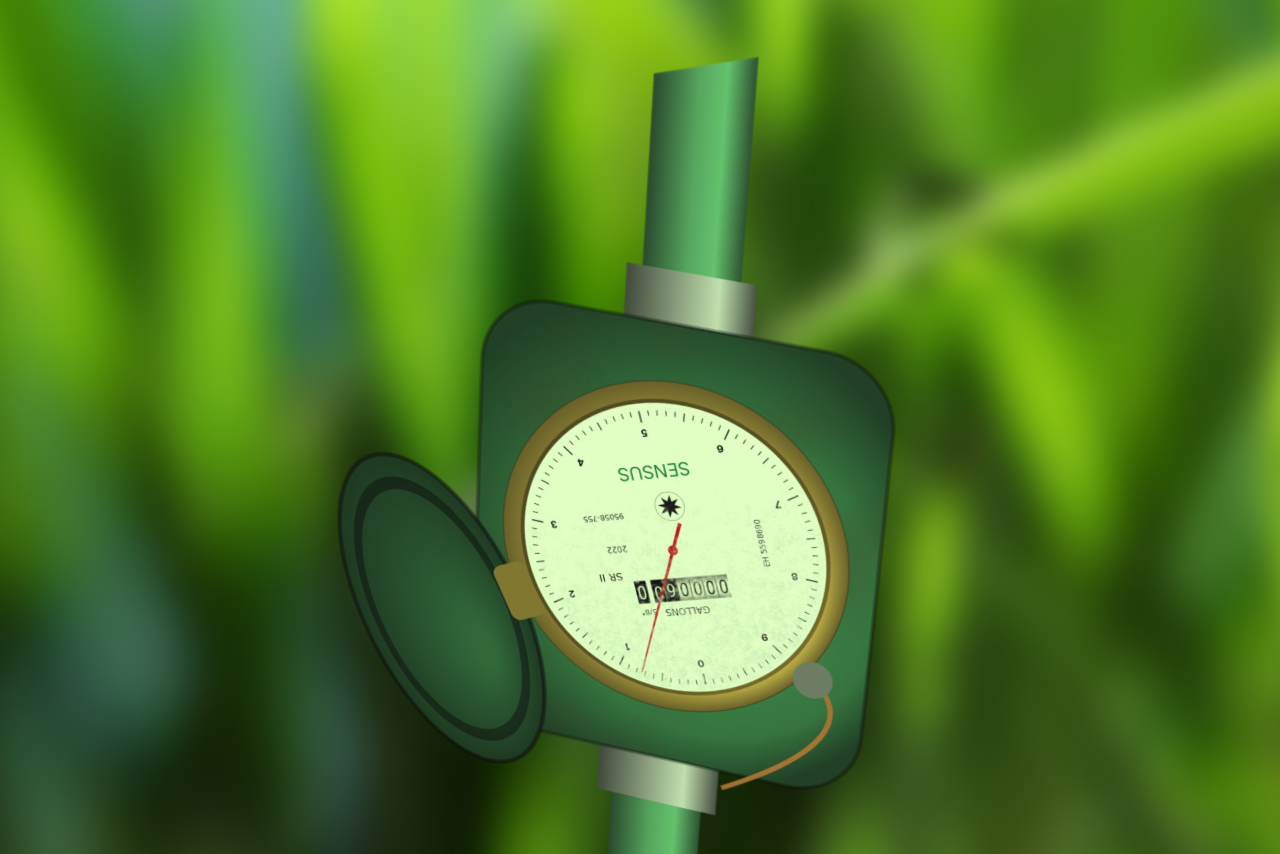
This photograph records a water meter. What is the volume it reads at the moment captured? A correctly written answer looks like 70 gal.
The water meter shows 600.7 gal
